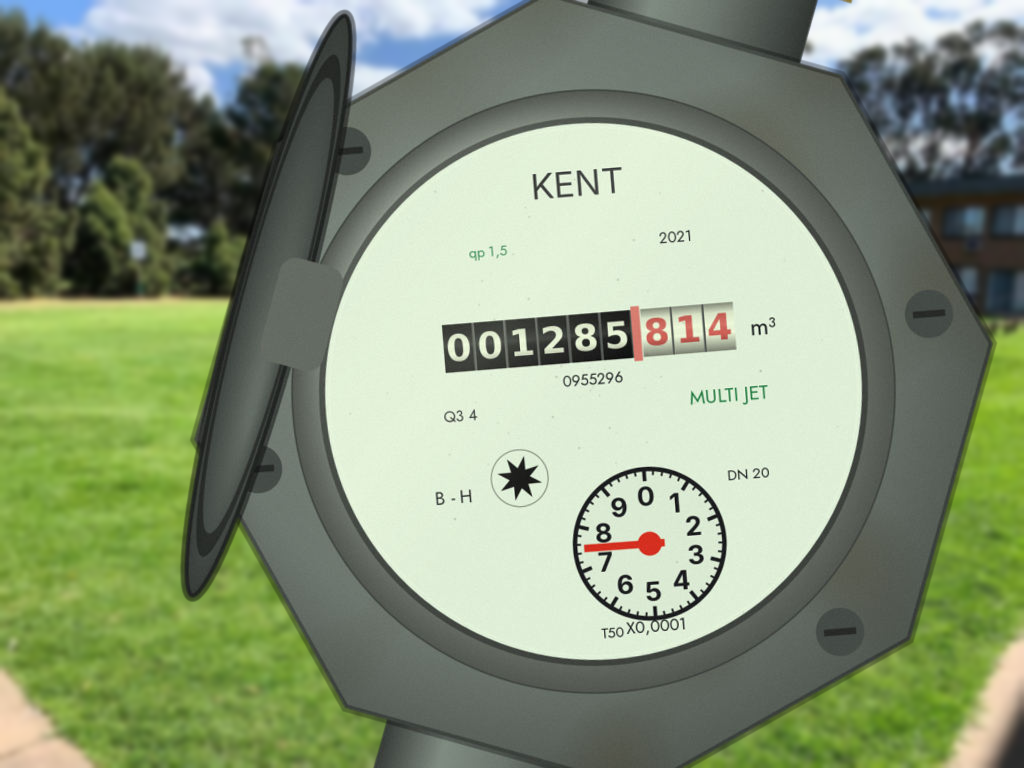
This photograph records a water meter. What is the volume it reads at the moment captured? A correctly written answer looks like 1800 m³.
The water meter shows 1285.8147 m³
